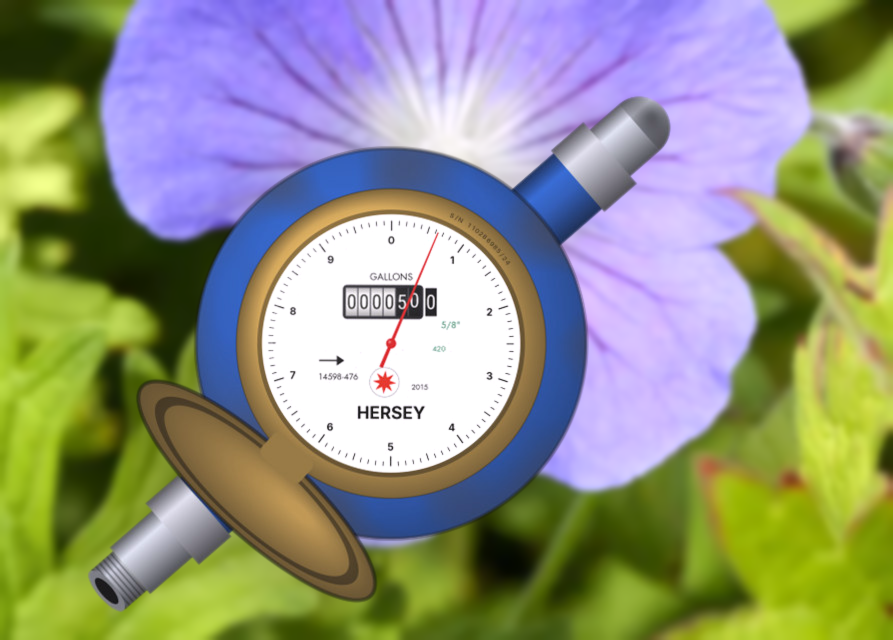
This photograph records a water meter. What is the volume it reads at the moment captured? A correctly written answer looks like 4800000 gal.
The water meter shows 500.6 gal
